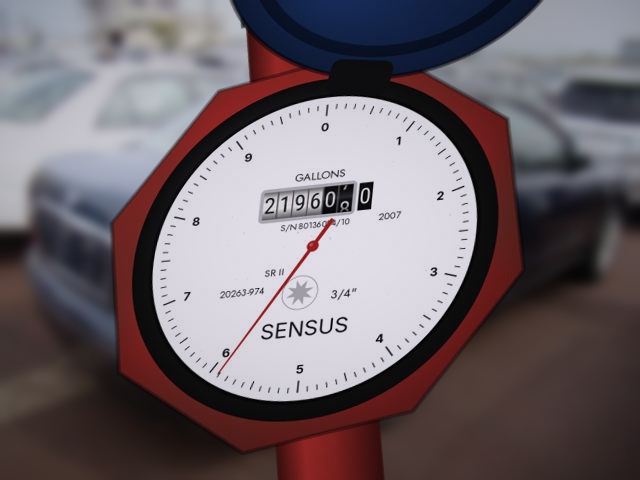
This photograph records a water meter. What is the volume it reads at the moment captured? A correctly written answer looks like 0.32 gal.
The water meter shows 2196075.9 gal
